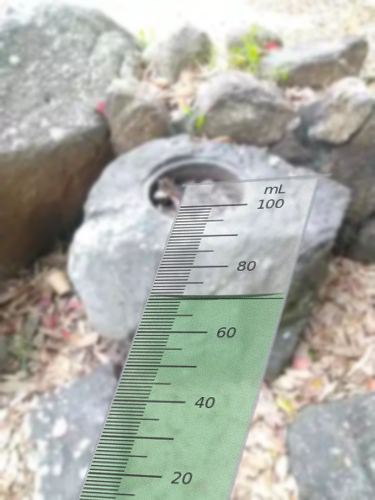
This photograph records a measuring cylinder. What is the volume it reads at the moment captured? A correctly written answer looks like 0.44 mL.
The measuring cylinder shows 70 mL
